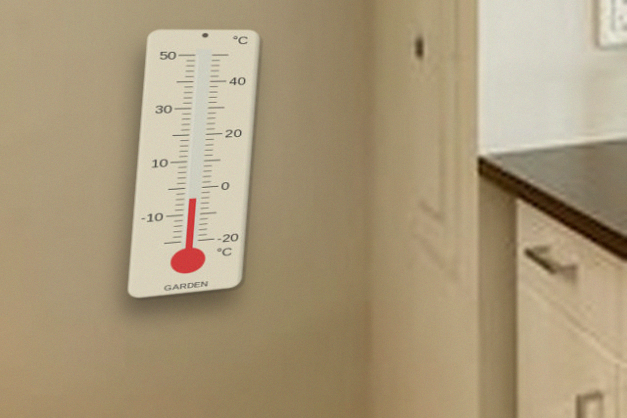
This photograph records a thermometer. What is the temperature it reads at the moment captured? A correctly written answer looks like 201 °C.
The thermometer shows -4 °C
